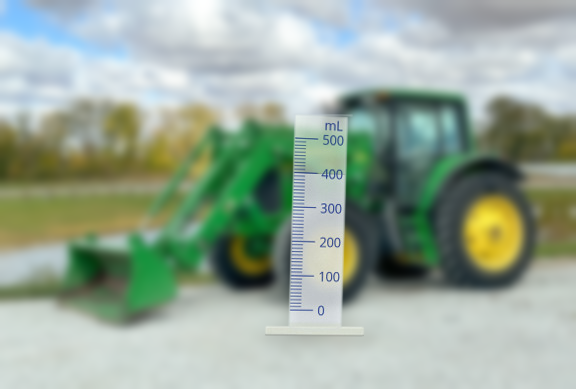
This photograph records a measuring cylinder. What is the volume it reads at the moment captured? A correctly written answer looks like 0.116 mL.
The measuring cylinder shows 400 mL
